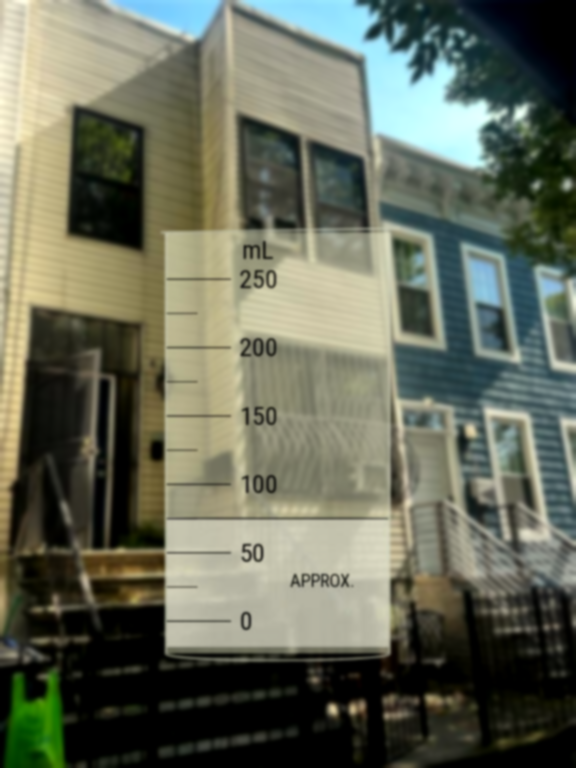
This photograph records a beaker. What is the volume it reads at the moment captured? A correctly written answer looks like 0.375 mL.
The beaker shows 75 mL
